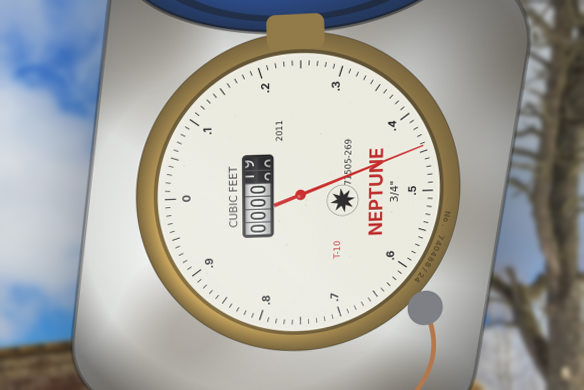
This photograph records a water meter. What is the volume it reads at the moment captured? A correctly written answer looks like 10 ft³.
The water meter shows 19.44 ft³
